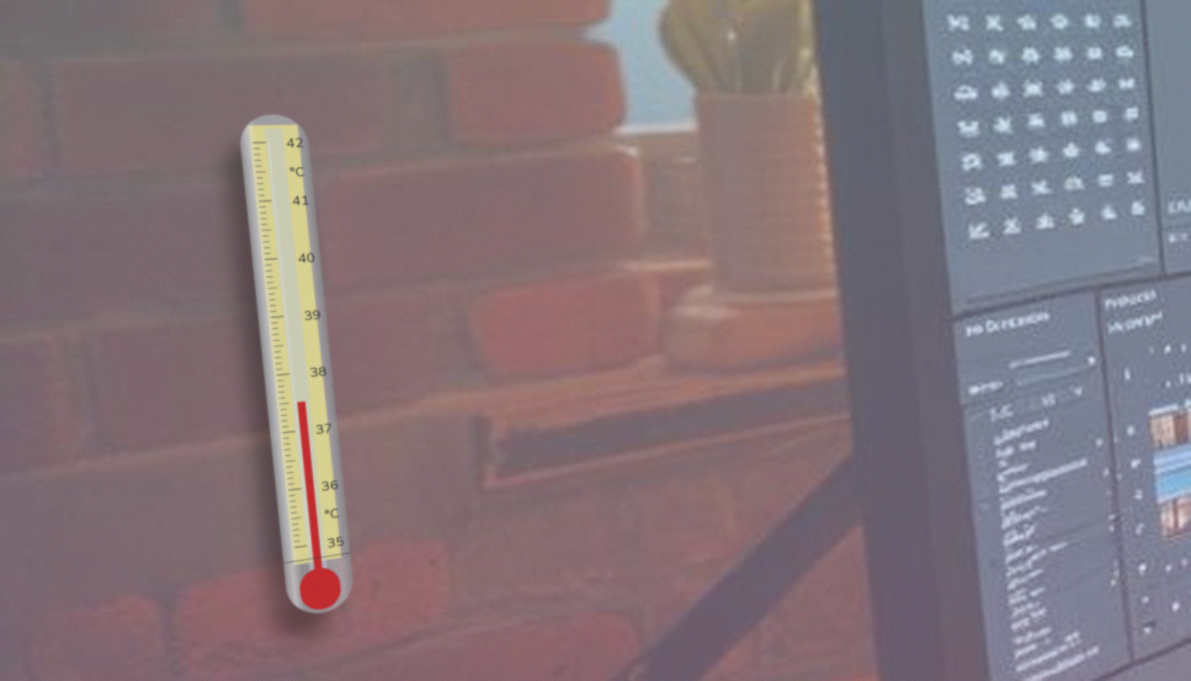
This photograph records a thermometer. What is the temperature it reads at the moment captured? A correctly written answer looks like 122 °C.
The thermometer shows 37.5 °C
